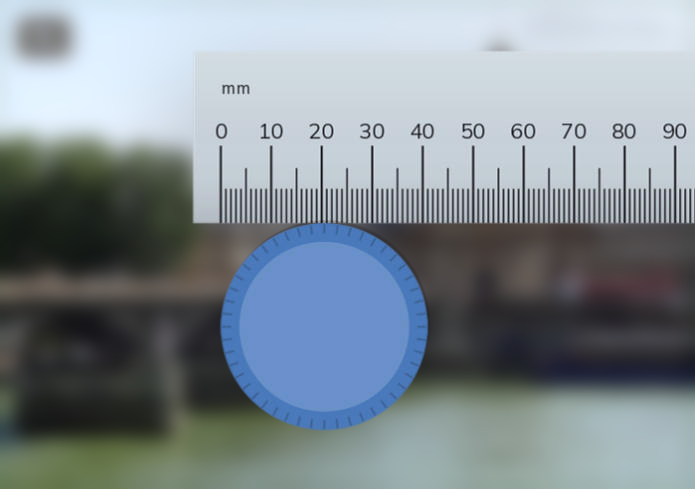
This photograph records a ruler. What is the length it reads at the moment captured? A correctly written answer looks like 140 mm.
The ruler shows 41 mm
